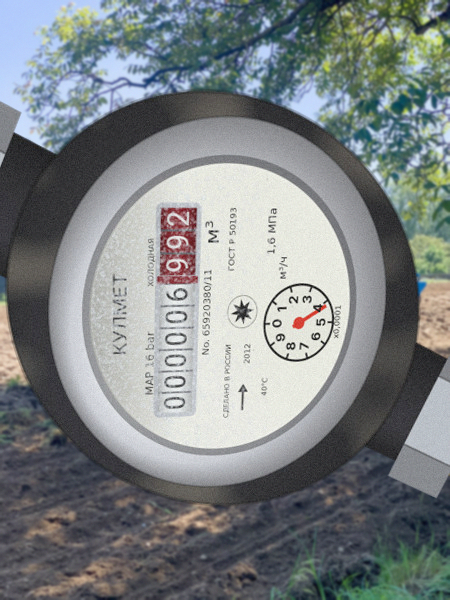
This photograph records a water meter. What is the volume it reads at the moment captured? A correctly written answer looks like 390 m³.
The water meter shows 6.9924 m³
